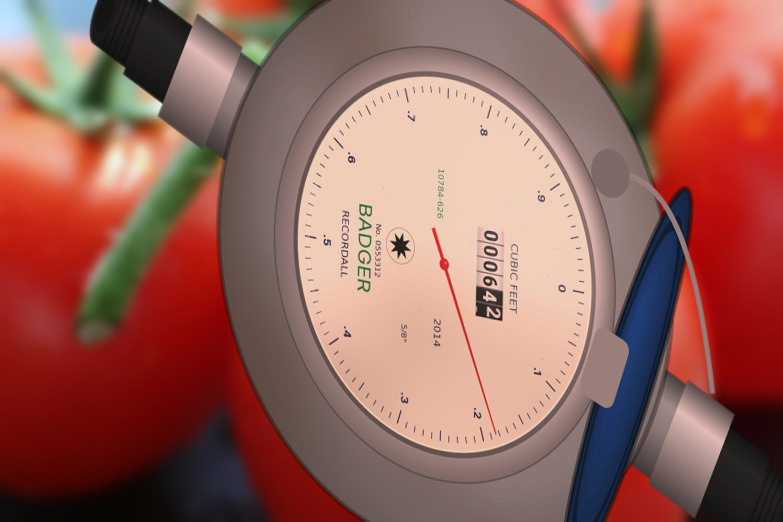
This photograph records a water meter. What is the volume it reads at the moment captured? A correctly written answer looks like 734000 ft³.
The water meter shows 642.18 ft³
